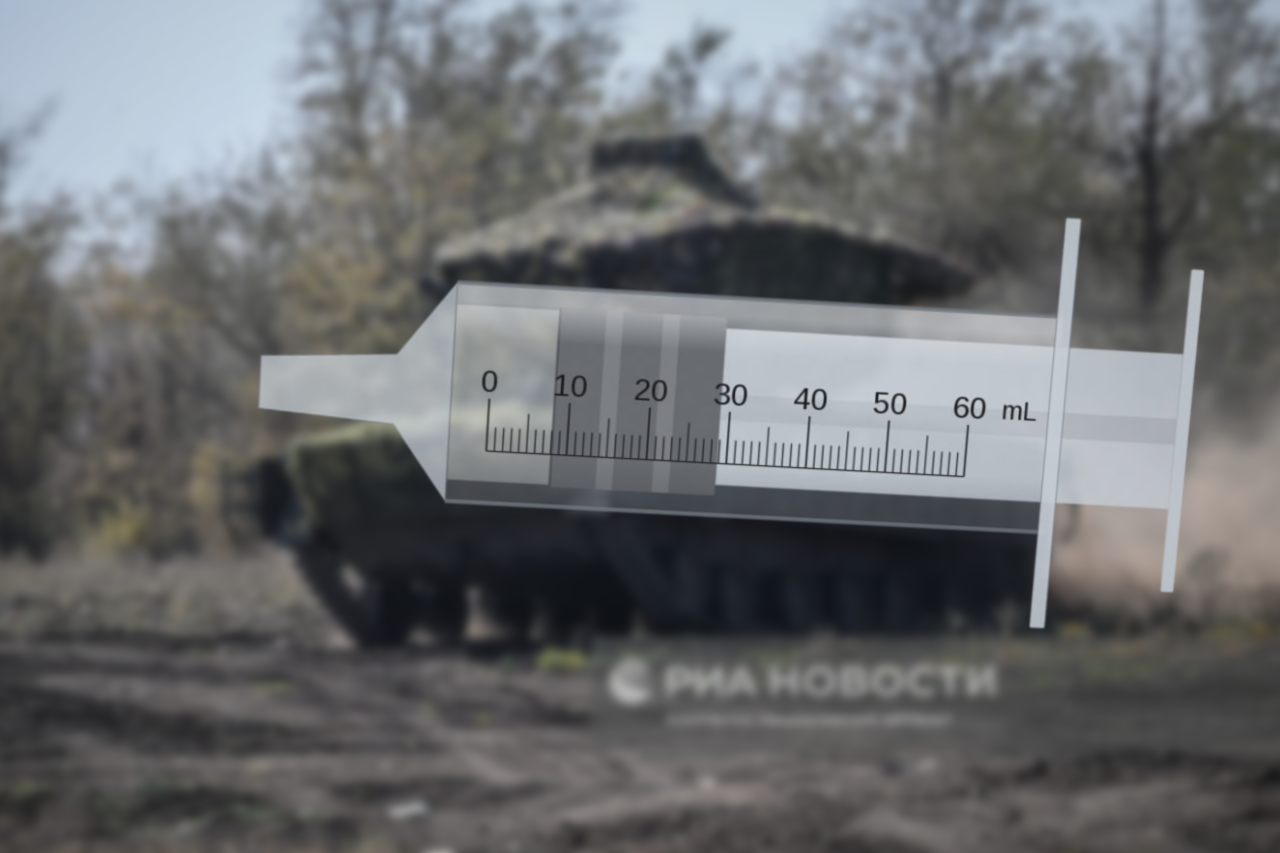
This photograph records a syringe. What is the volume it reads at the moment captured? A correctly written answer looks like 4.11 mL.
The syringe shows 8 mL
